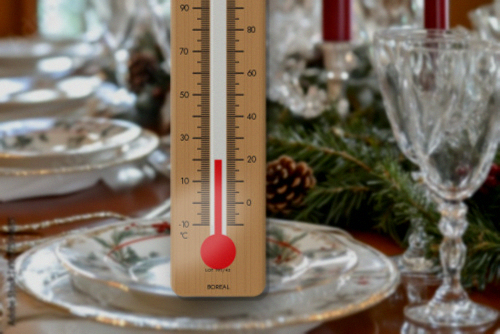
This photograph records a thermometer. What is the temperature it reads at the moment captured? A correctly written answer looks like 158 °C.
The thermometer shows 20 °C
